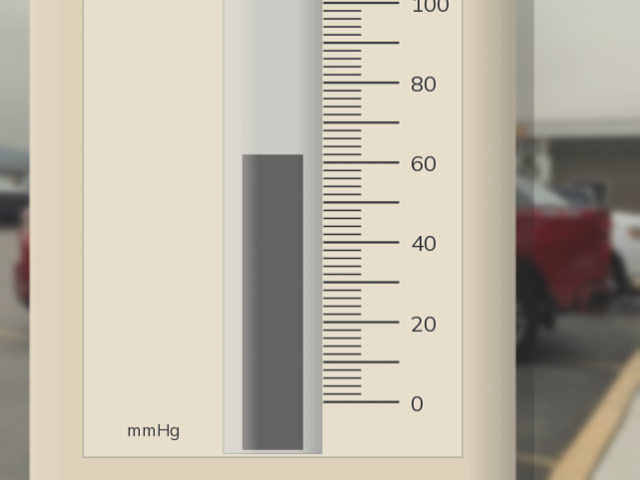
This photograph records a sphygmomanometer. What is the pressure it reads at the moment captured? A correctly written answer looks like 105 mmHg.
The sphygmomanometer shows 62 mmHg
